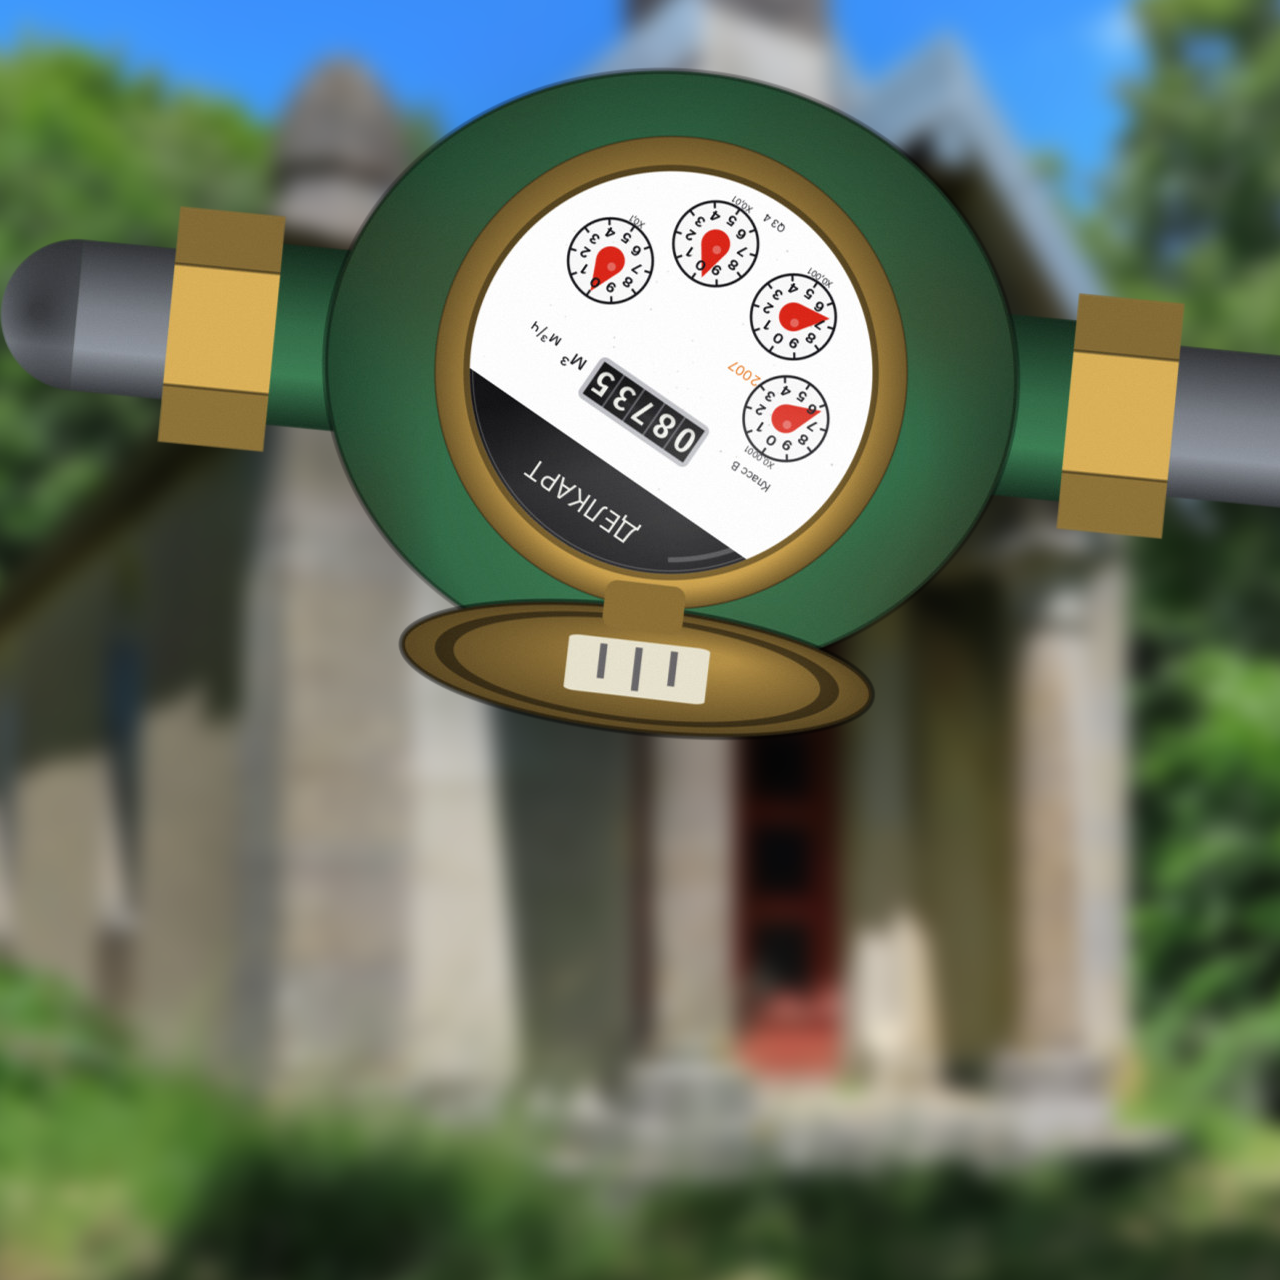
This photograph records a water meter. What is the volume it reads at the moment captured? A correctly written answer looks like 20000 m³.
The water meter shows 8734.9966 m³
